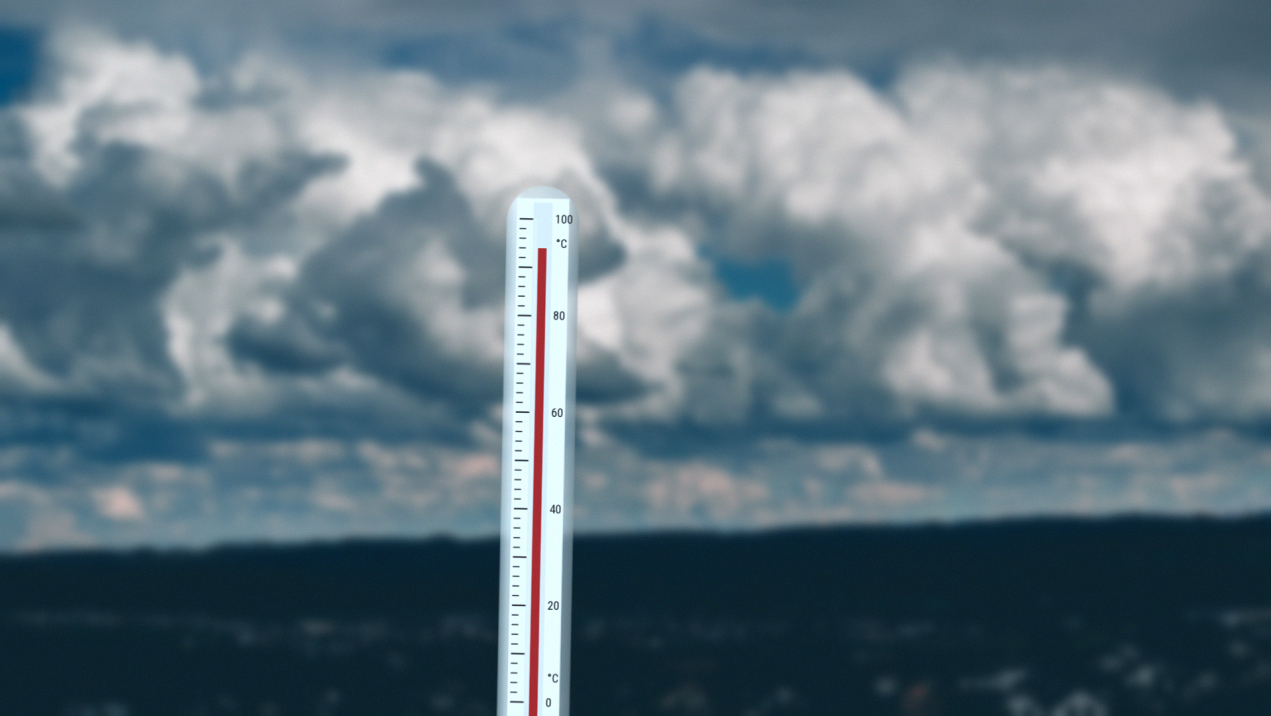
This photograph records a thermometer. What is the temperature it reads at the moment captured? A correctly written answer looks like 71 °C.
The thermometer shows 94 °C
